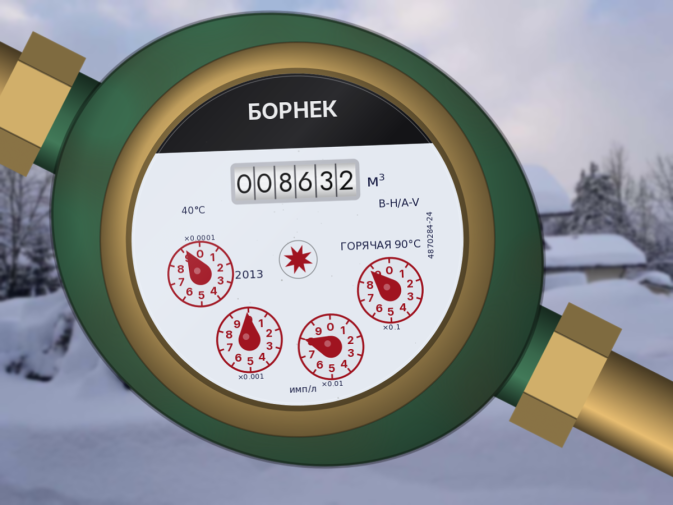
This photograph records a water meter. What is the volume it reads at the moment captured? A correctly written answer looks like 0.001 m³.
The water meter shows 8632.8799 m³
